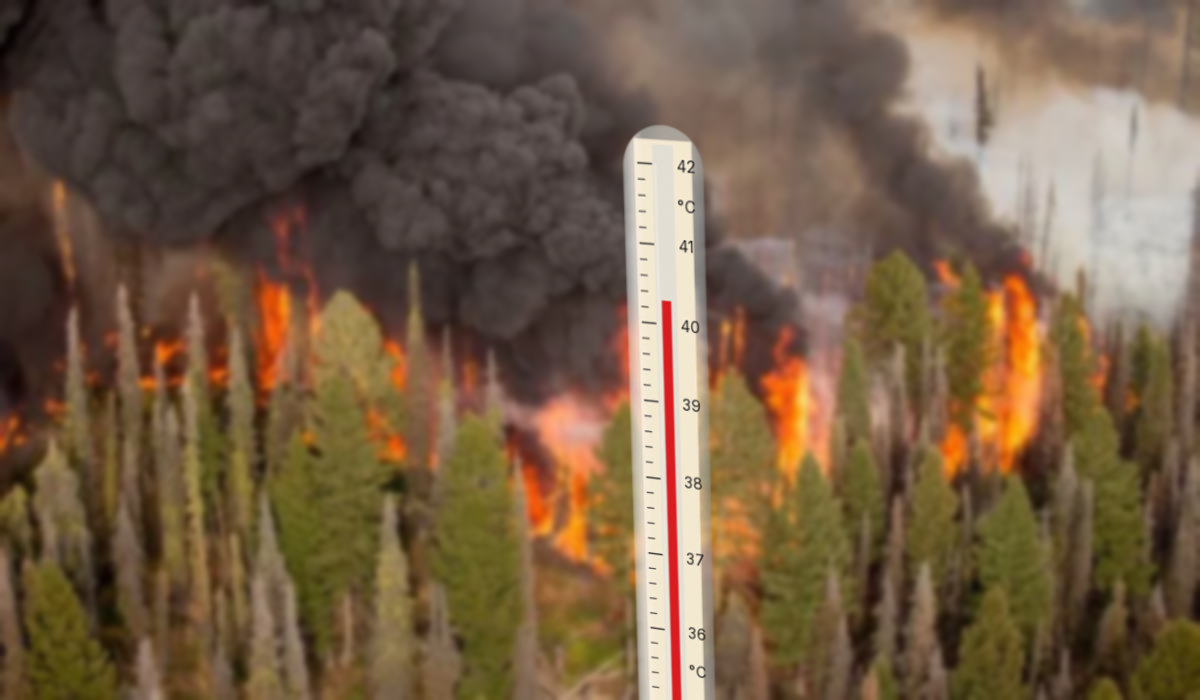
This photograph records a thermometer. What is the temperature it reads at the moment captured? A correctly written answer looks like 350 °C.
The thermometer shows 40.3 °C
